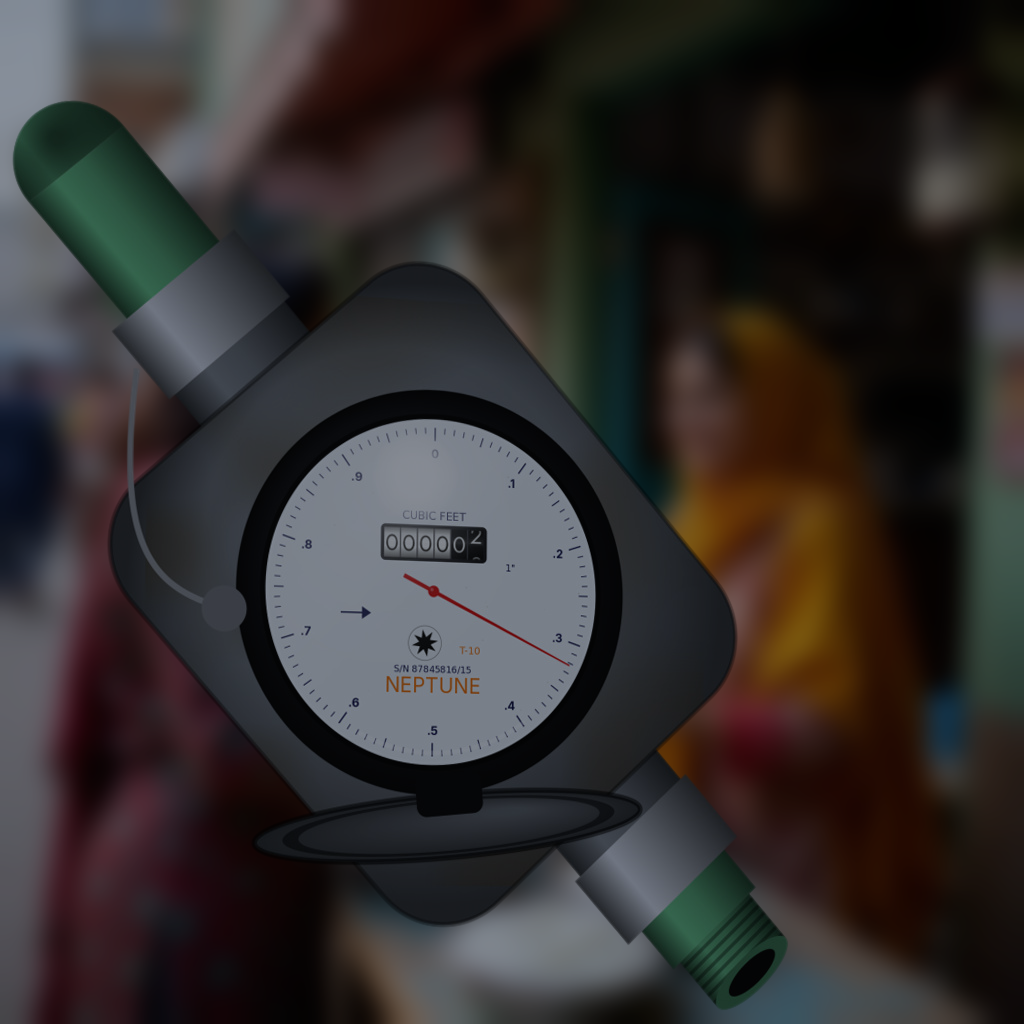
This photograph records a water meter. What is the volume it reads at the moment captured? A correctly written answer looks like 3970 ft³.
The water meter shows 2.32 ft³
